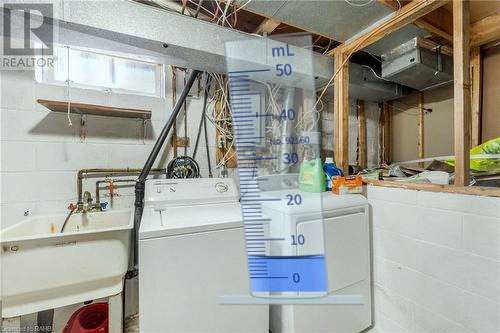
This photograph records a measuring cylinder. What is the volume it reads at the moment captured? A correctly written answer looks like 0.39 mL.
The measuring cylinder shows 5 mL
